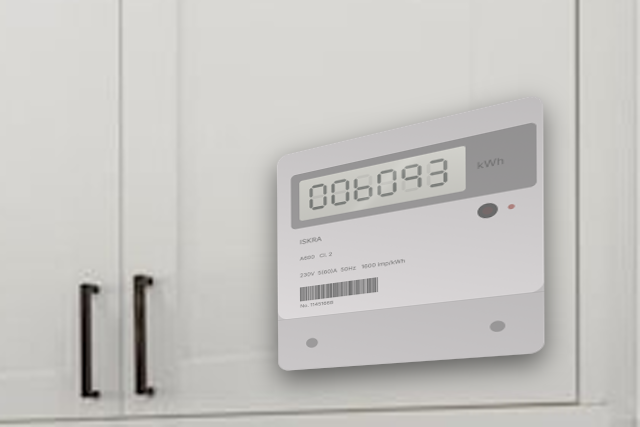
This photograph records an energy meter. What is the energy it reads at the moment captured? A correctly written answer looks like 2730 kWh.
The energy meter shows 6093 kWh
